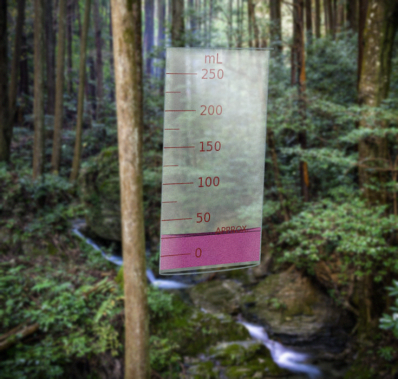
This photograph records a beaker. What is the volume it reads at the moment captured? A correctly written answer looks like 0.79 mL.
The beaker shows 25 mL
